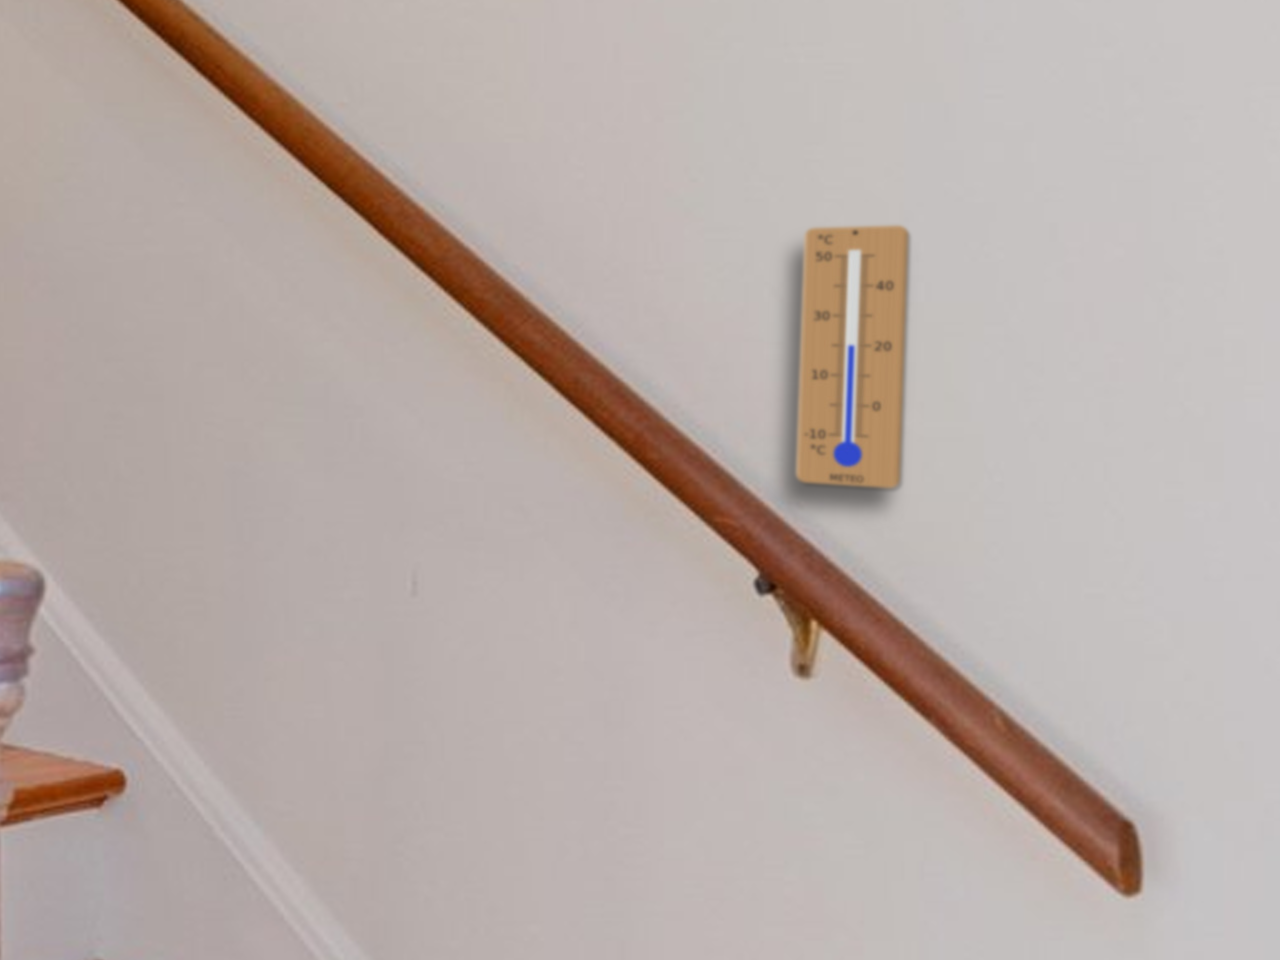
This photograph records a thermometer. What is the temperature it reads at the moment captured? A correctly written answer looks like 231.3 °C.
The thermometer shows 20 °C
